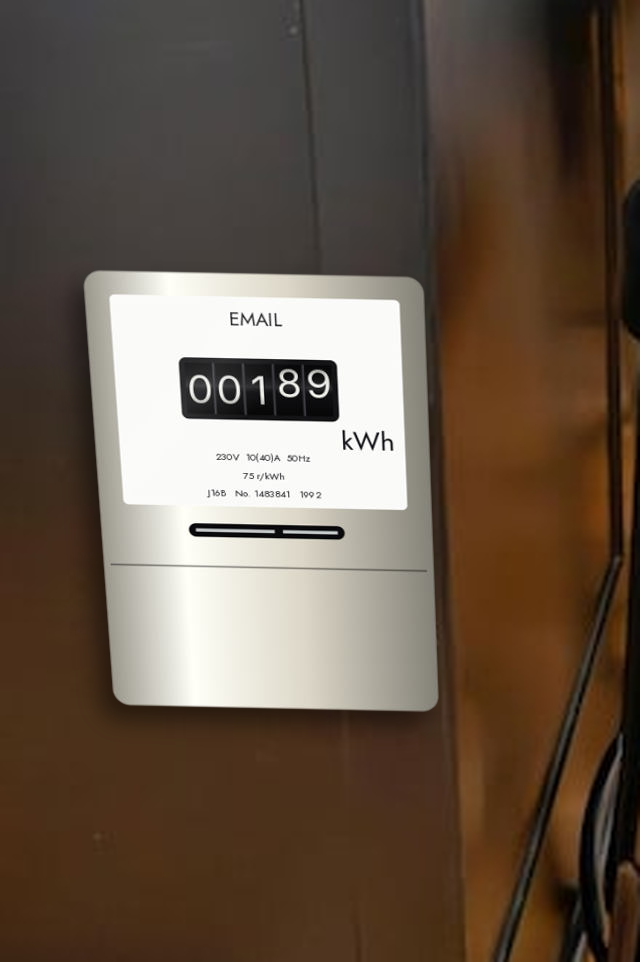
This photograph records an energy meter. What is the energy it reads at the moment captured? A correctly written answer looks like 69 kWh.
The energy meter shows 189 kWh
